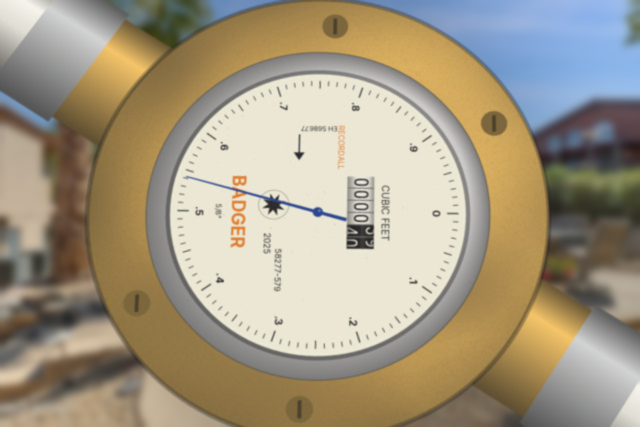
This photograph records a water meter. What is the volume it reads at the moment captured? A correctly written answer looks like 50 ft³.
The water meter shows 39.54 ft³
